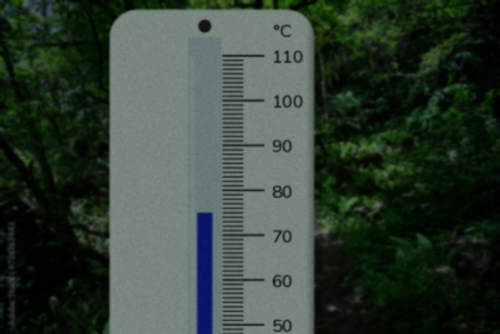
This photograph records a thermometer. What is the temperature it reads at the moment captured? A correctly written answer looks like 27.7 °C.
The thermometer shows 75 °C
